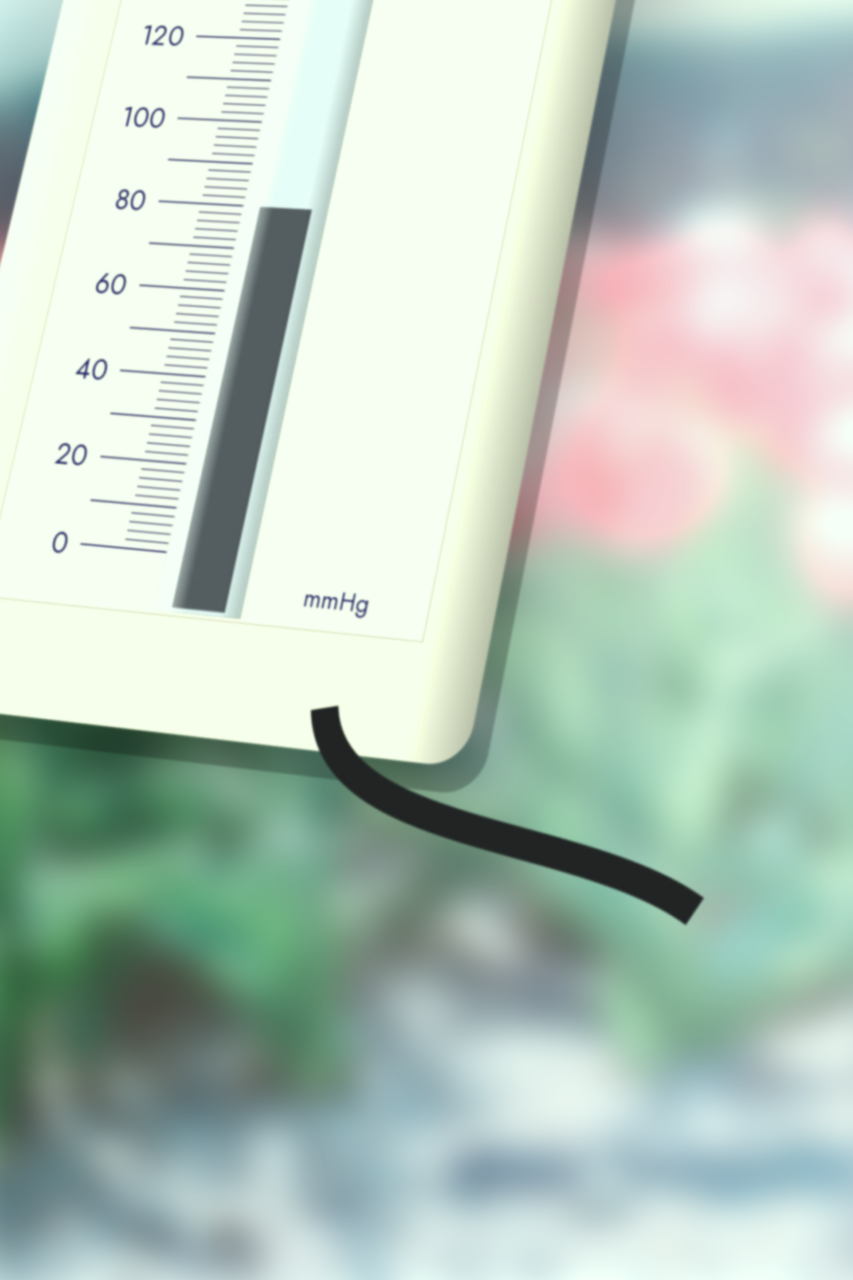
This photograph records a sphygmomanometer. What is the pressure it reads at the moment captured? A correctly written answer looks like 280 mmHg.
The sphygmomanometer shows 80 mmHg
